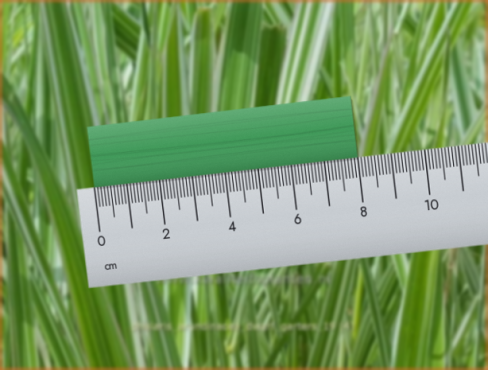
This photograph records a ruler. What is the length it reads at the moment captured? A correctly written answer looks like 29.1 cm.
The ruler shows 8 cm
